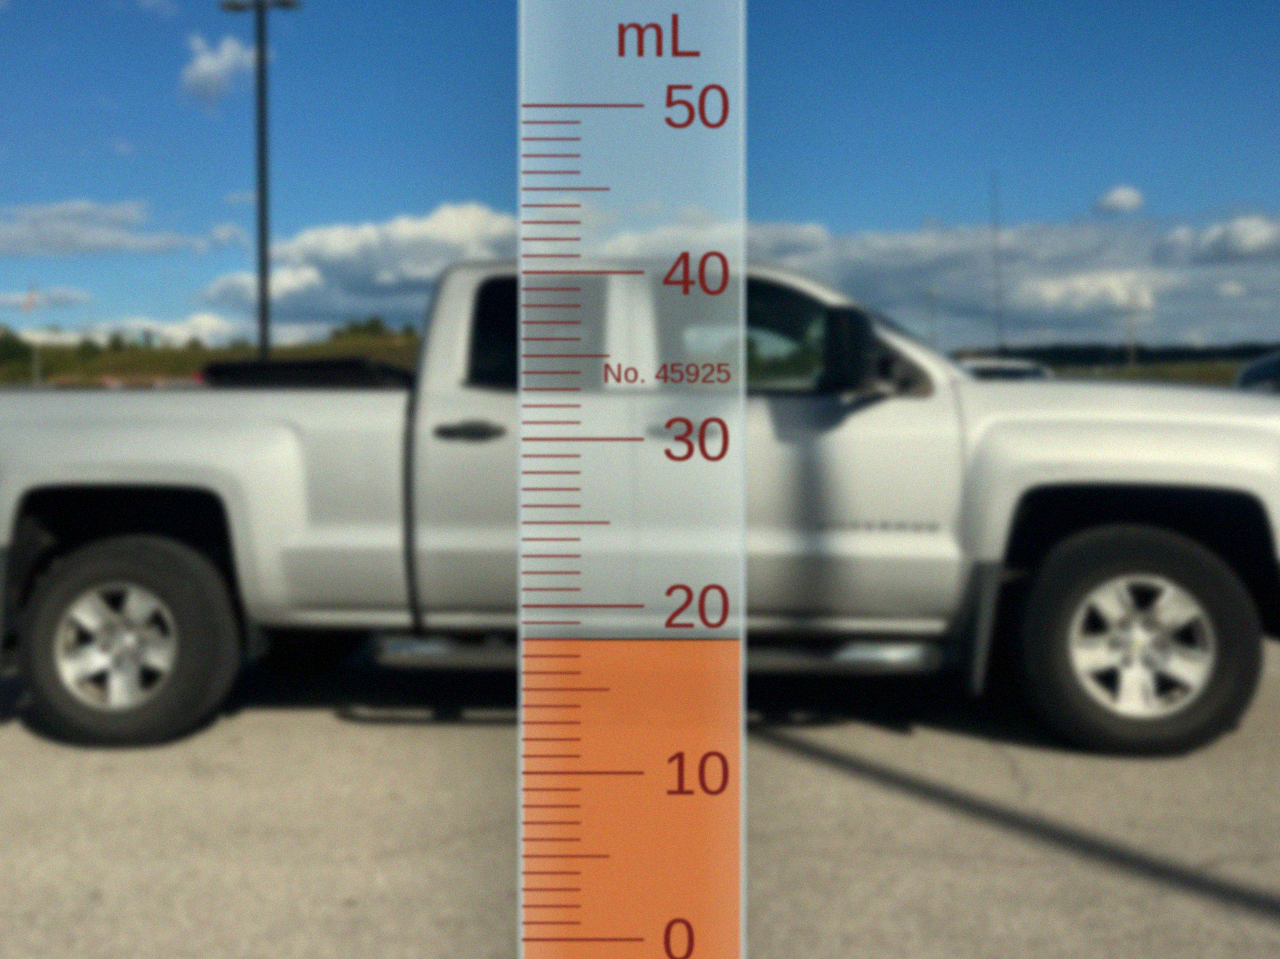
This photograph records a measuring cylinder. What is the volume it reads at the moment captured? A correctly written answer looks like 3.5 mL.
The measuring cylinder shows 18 mL
